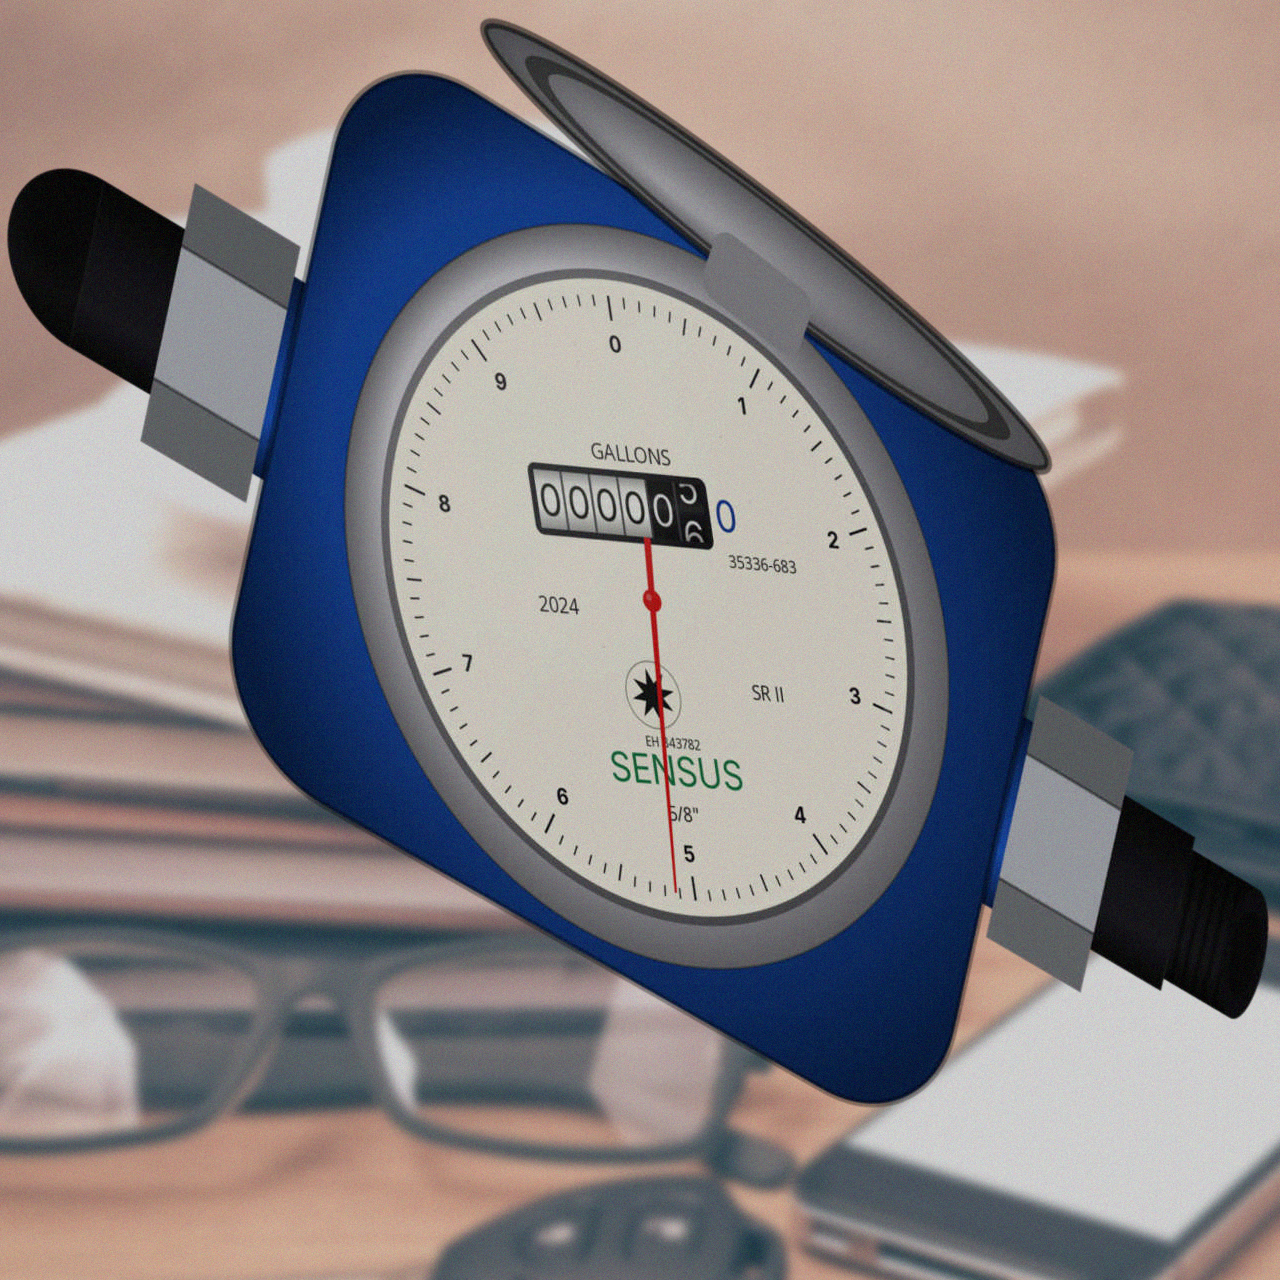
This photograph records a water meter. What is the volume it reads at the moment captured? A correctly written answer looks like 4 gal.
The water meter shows 55.1 gal
